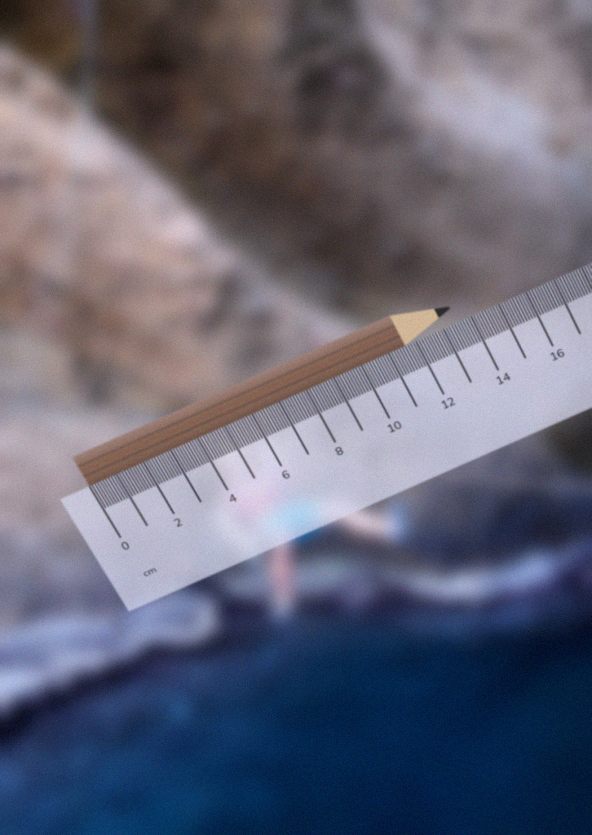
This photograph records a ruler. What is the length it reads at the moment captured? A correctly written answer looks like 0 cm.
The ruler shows 13.5 cm
